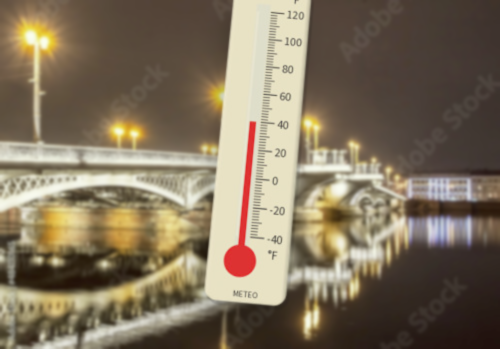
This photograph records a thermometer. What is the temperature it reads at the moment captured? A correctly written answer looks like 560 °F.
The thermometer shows 40 °F
